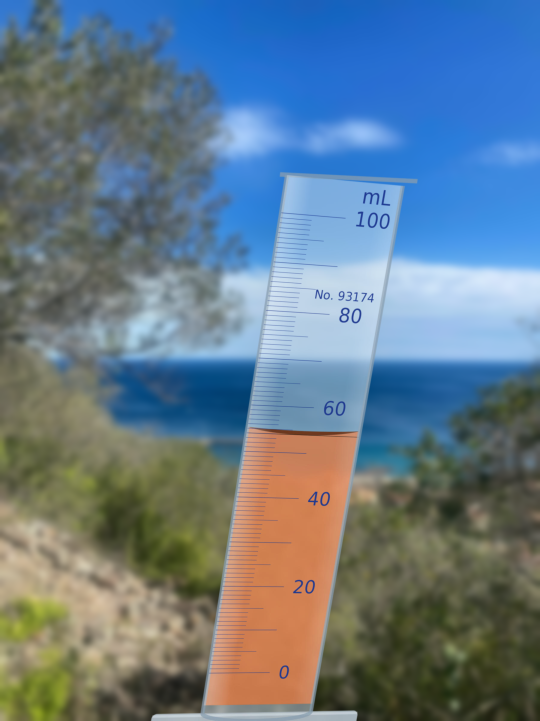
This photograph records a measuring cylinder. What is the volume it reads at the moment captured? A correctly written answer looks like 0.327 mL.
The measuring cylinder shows 54 mL
